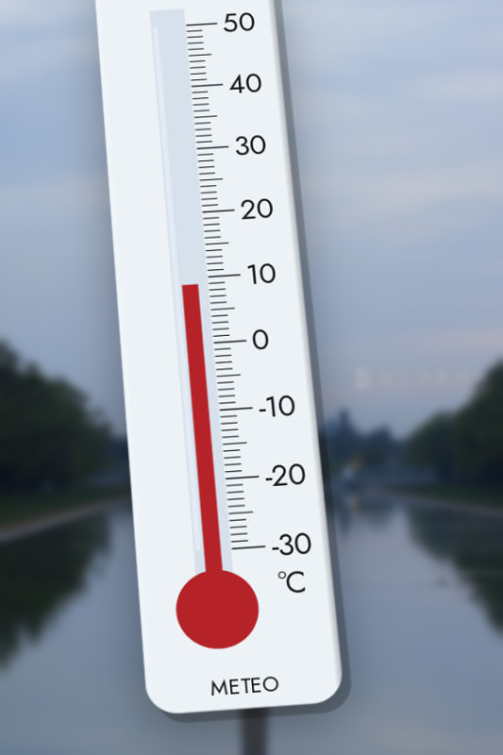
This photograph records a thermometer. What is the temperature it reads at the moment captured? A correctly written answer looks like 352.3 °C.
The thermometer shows 9 °C
